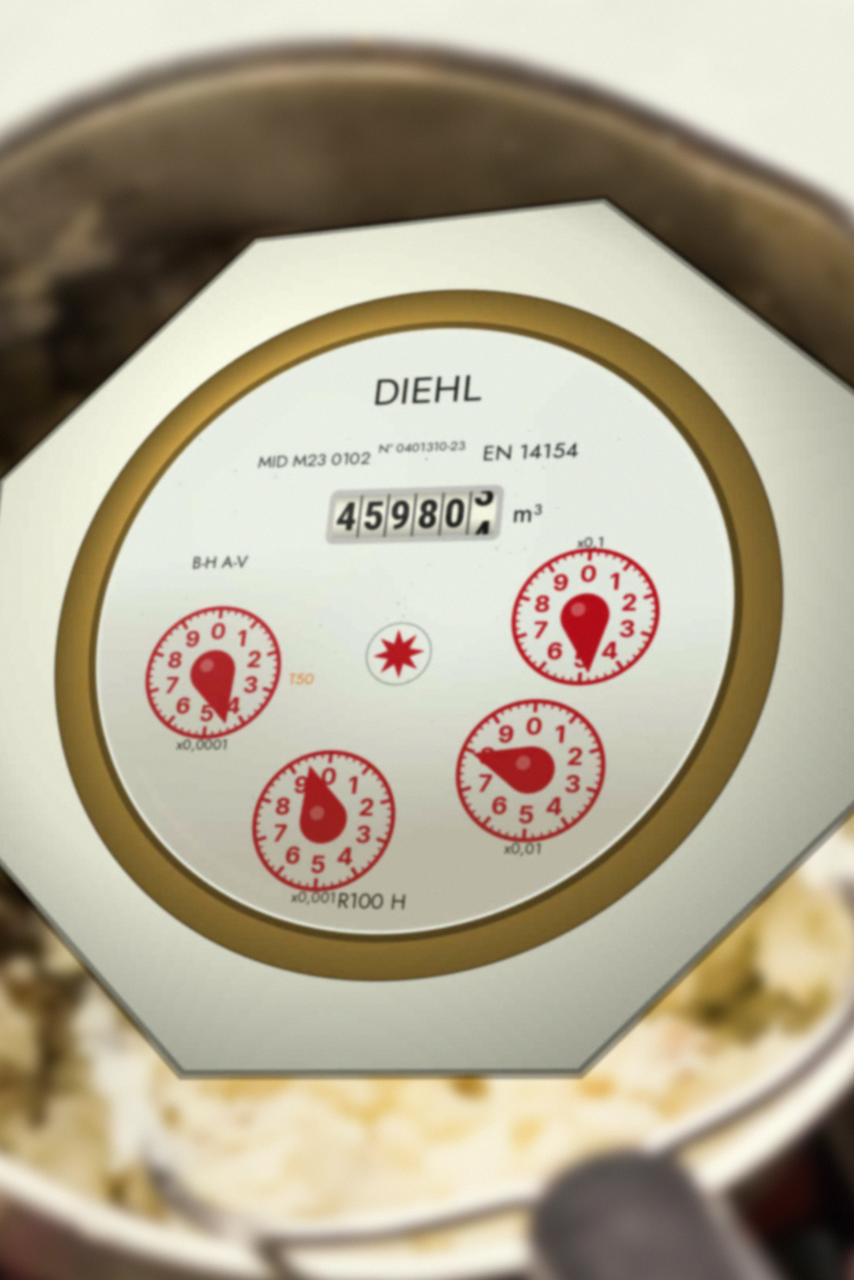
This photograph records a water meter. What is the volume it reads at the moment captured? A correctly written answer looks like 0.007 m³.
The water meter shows 459803.4794 m³
